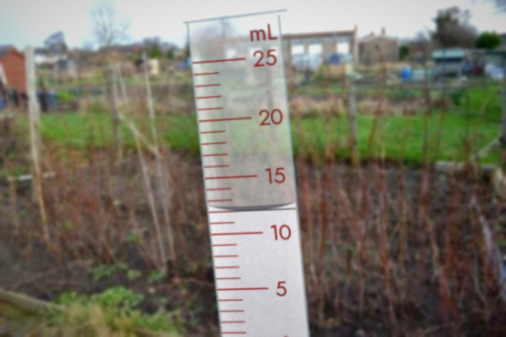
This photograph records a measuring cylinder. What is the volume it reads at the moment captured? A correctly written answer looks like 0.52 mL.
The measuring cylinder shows 12 mL
